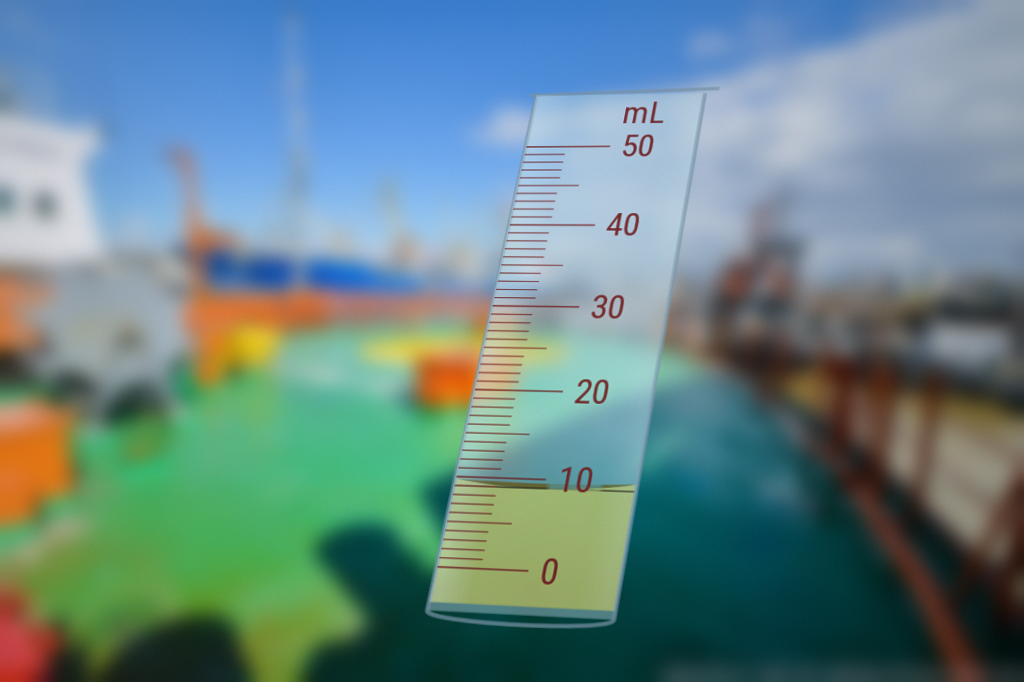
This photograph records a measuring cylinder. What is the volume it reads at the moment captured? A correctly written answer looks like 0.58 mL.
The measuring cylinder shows 9 mL
